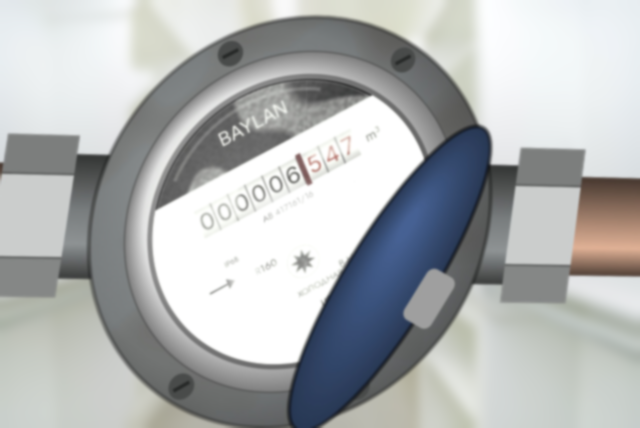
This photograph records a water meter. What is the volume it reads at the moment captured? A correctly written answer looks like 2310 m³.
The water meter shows 6.547 m³
